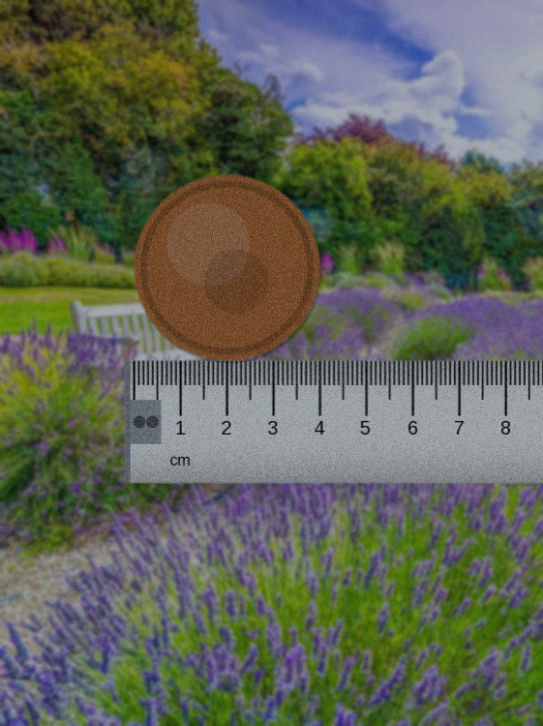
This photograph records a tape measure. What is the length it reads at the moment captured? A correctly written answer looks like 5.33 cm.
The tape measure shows 4 cm
